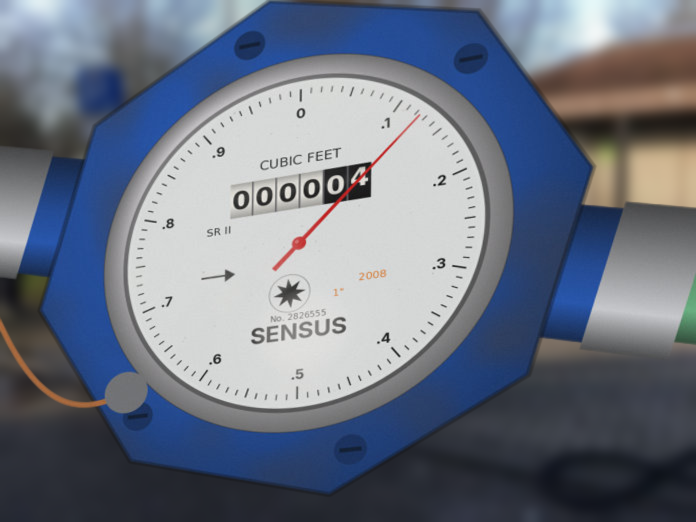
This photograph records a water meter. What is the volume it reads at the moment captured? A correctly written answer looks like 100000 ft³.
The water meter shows 4.12 ft³
